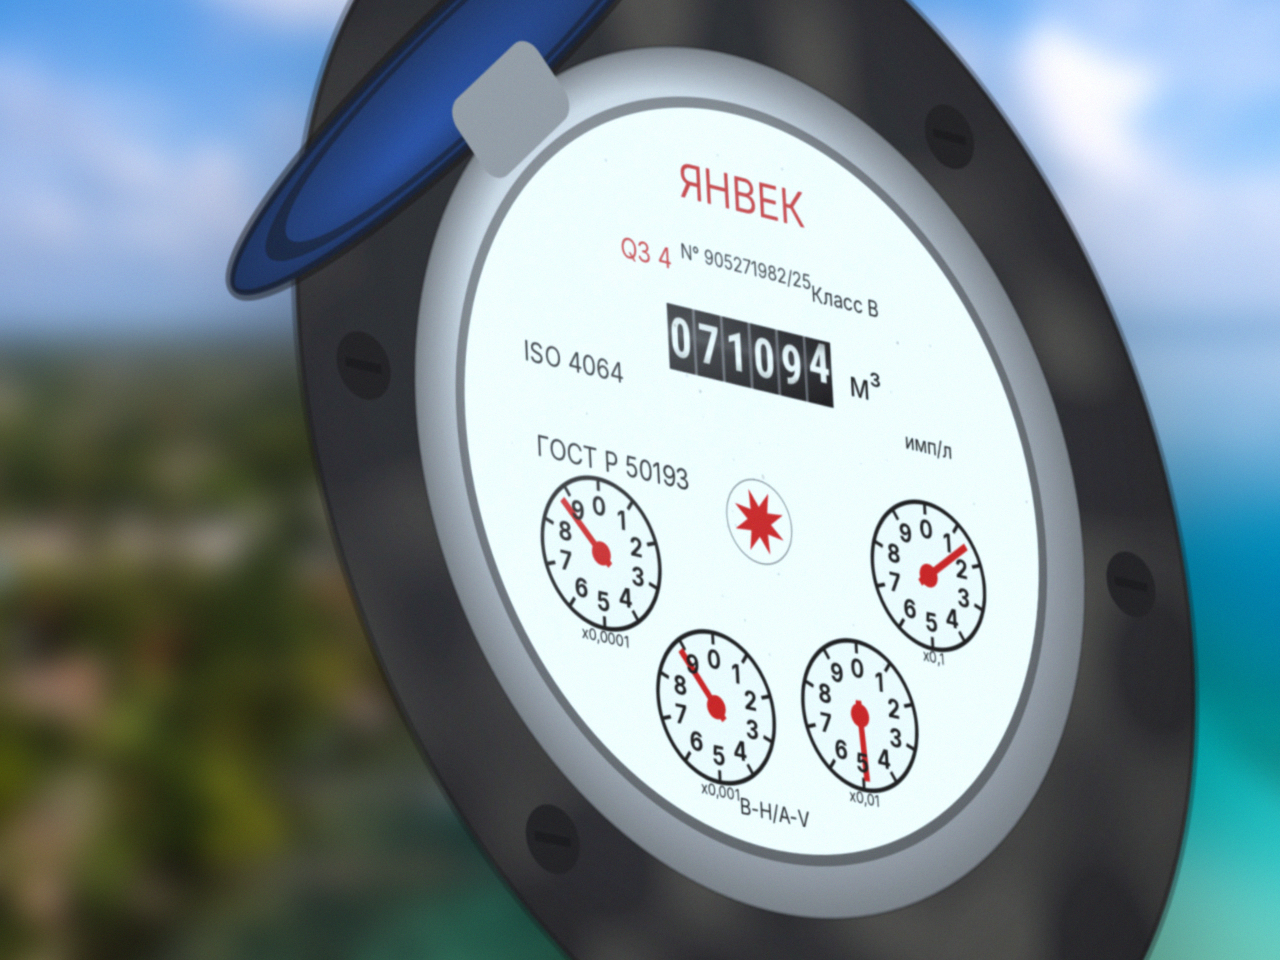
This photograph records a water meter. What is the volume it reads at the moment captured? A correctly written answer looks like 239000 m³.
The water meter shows 71094.1488 m³
